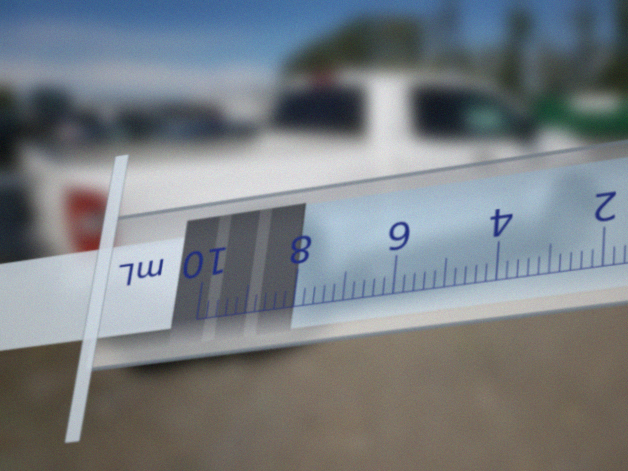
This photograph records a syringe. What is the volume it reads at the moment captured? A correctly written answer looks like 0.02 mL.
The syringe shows 8 mL
